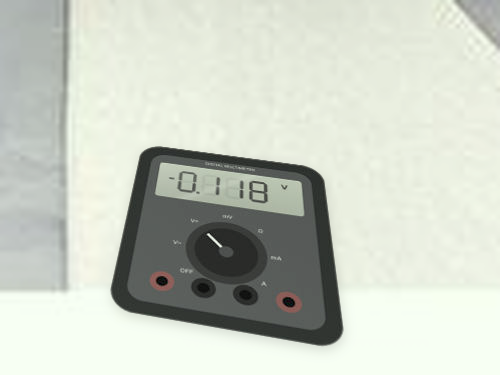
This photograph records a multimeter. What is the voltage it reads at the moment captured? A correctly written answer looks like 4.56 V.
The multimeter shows -0.118 V
